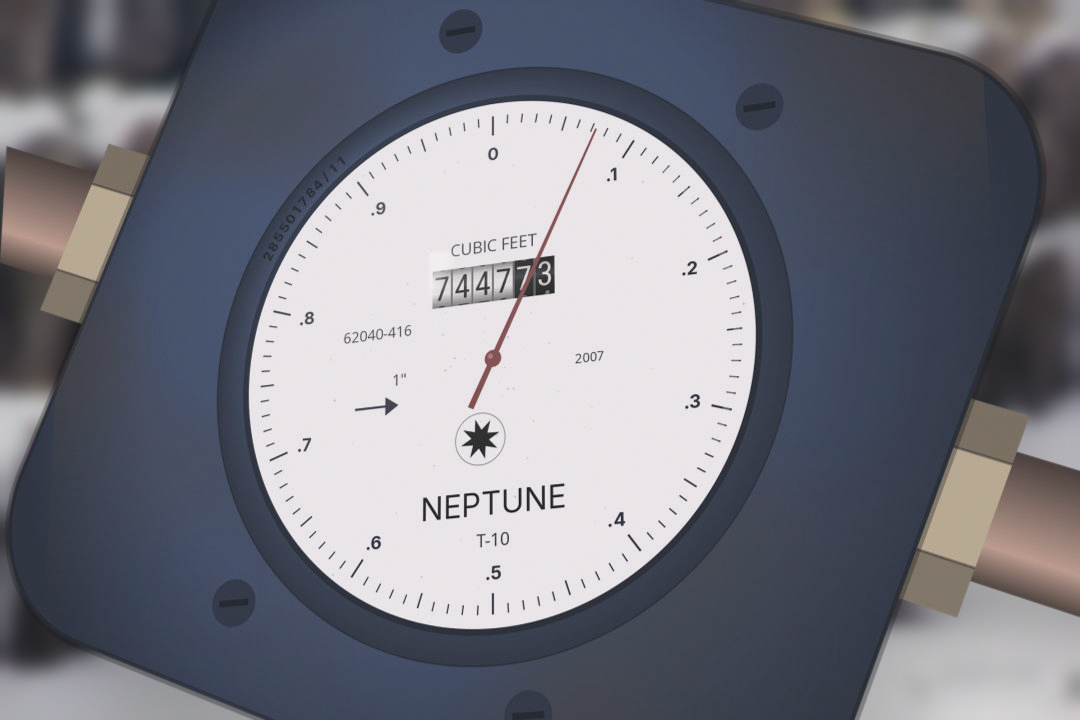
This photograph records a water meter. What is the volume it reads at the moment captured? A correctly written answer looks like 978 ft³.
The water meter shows 744773.07 ft³
